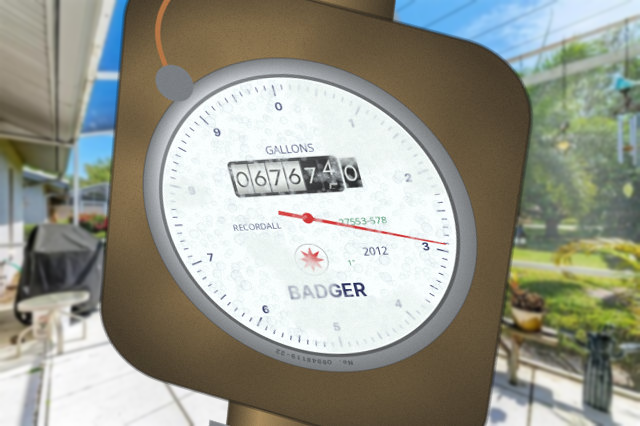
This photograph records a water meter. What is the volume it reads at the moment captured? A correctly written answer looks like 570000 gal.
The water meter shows 676742.9 gal
